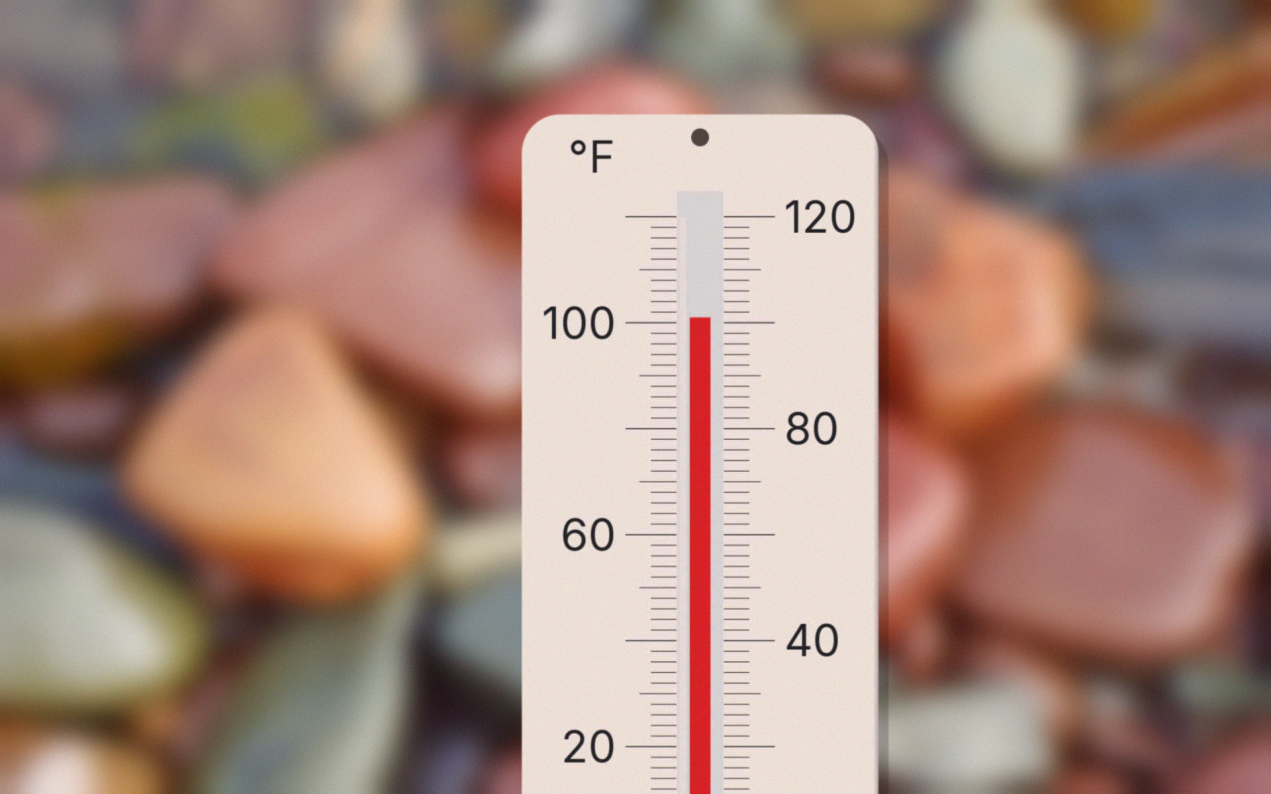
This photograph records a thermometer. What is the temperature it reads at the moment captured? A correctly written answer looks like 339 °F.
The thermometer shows 101 °F
